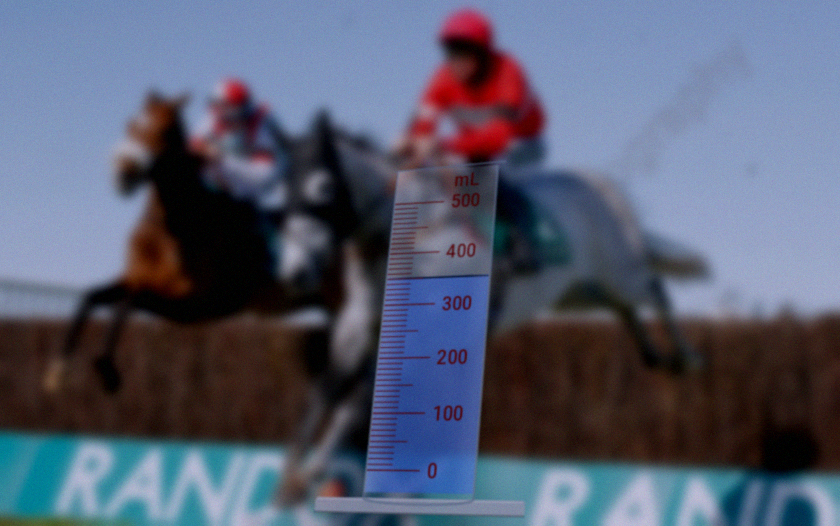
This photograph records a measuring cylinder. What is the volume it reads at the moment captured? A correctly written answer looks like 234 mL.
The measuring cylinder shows 350 mL
